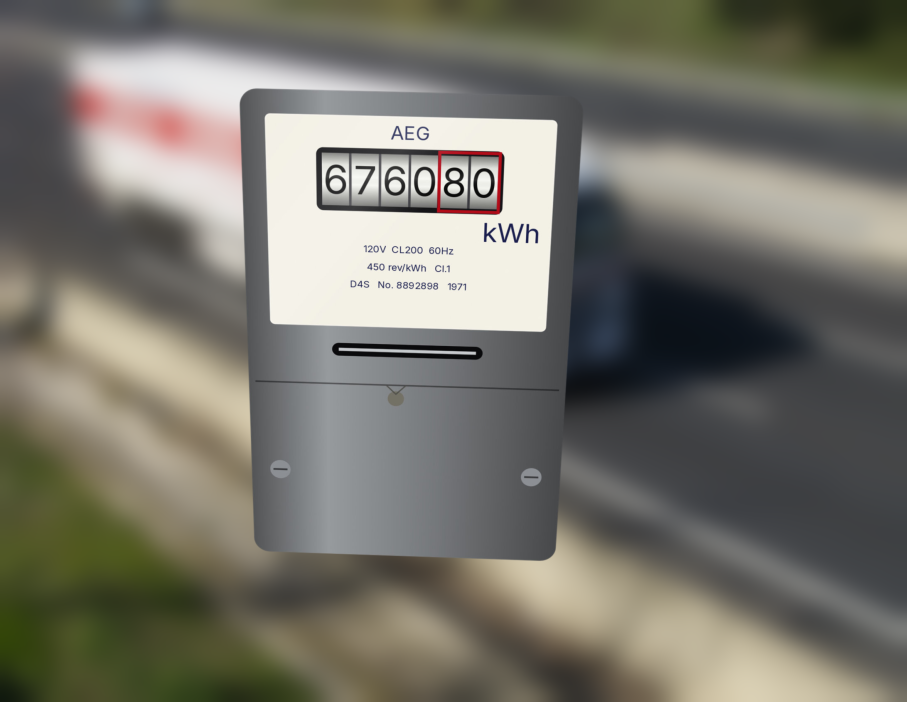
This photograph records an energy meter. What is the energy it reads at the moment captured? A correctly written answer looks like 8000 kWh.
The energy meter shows 6760.80 kWh
